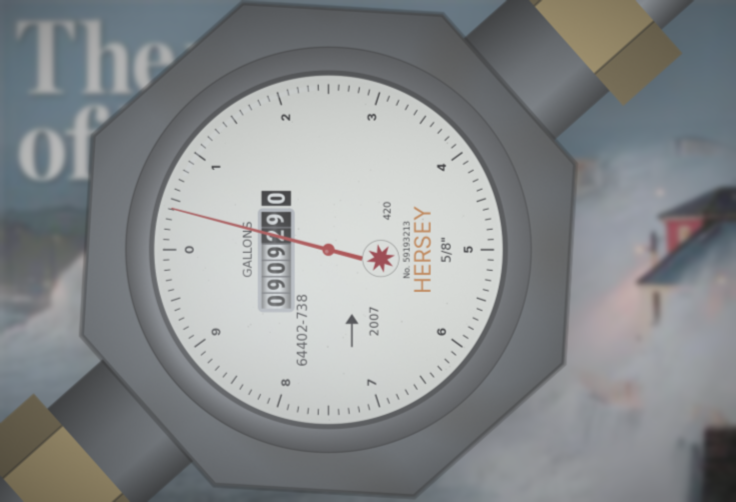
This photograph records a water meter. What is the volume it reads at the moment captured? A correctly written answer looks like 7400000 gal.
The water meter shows 909290.4 gal
